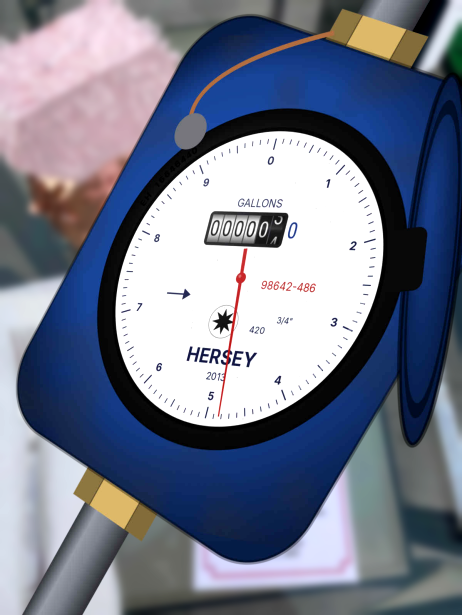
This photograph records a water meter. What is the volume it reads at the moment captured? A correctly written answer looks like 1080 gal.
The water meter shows 34.8 gal
